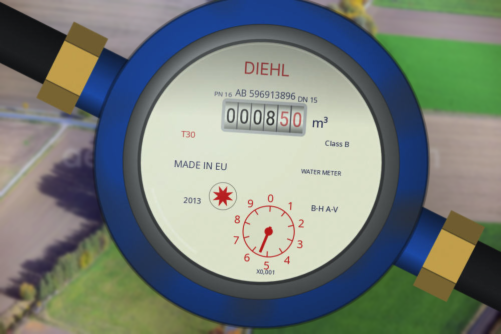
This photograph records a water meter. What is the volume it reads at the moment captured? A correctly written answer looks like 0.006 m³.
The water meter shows 8.505 m³
